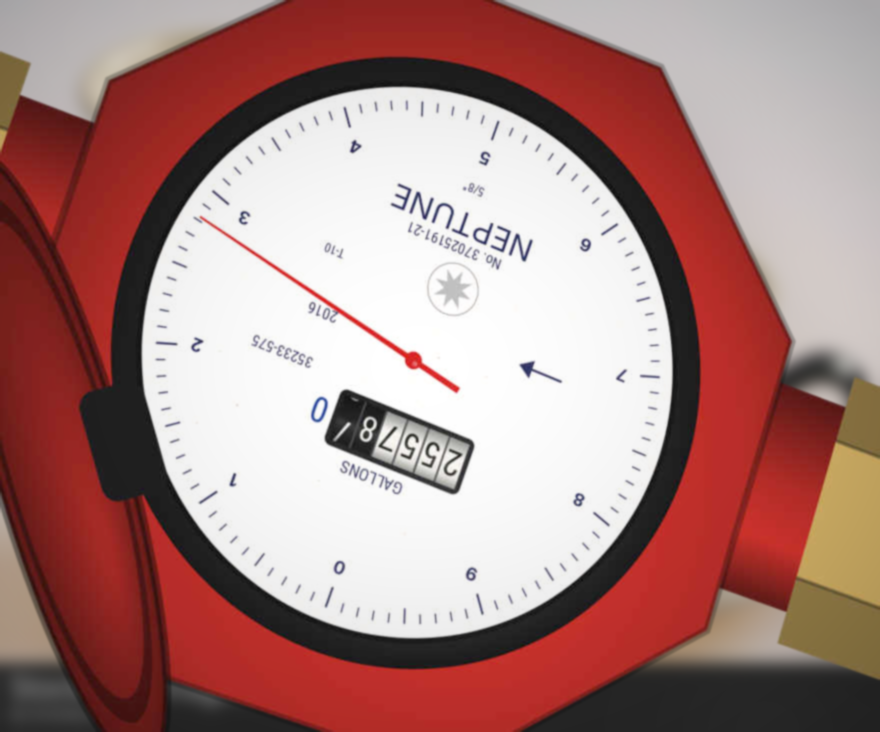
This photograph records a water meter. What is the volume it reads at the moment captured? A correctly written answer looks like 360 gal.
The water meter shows 2557872.8 gal
